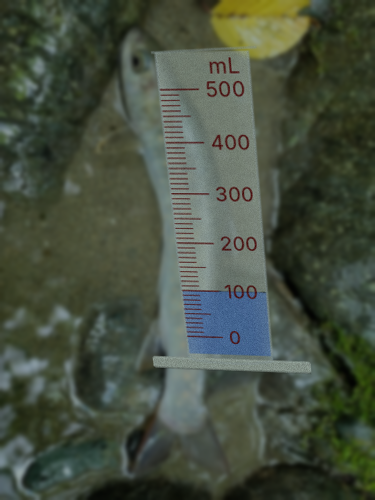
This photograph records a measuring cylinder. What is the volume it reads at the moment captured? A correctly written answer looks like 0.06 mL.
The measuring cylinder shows 100 mL
